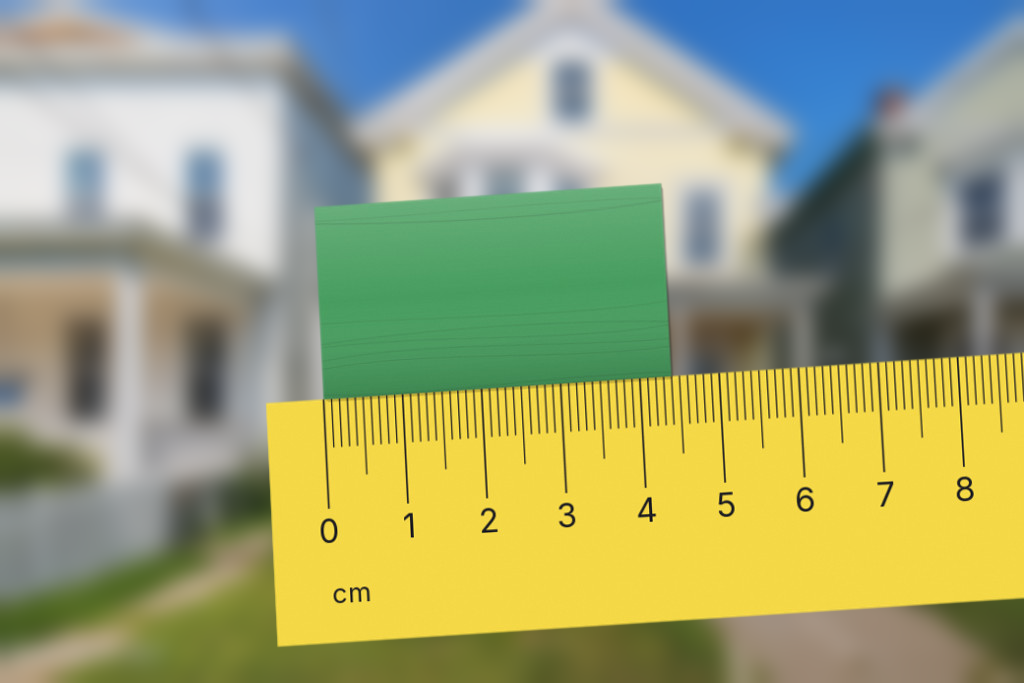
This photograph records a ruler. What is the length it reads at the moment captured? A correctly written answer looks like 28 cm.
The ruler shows 4.4 cm
